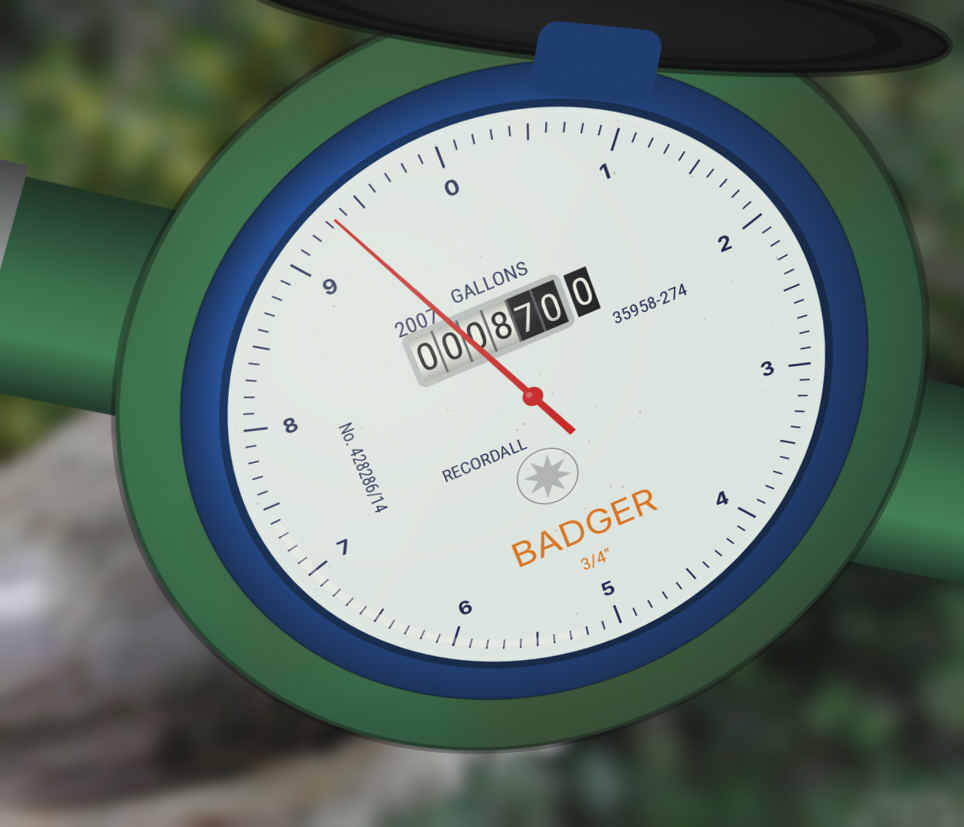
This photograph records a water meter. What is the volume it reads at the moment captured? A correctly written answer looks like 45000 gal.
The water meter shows 8699.3 gal
